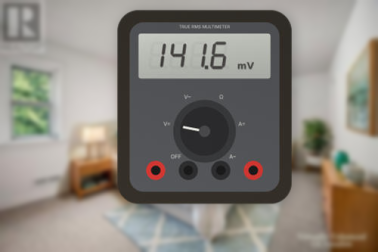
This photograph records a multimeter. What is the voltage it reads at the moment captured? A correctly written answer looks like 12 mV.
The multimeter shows 141.6 mV
